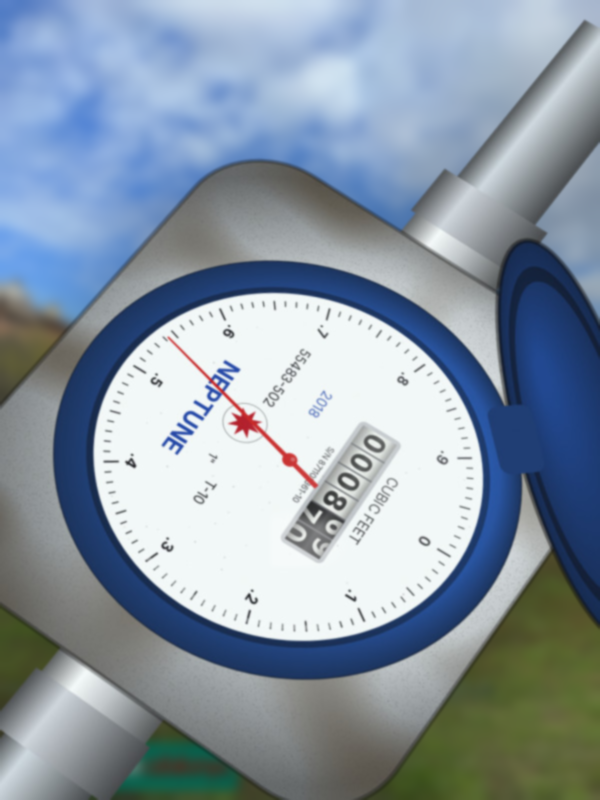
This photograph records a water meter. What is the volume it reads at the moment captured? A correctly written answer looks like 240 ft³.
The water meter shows 869.54 ft³
